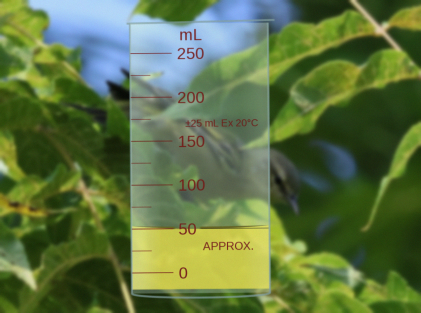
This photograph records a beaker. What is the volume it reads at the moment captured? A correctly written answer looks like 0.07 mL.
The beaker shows 50 mL
